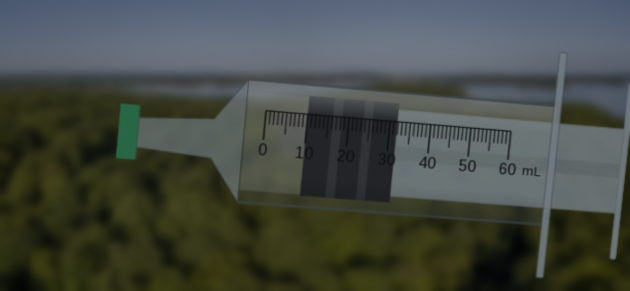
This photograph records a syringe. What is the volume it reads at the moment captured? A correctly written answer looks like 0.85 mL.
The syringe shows 10 mL
